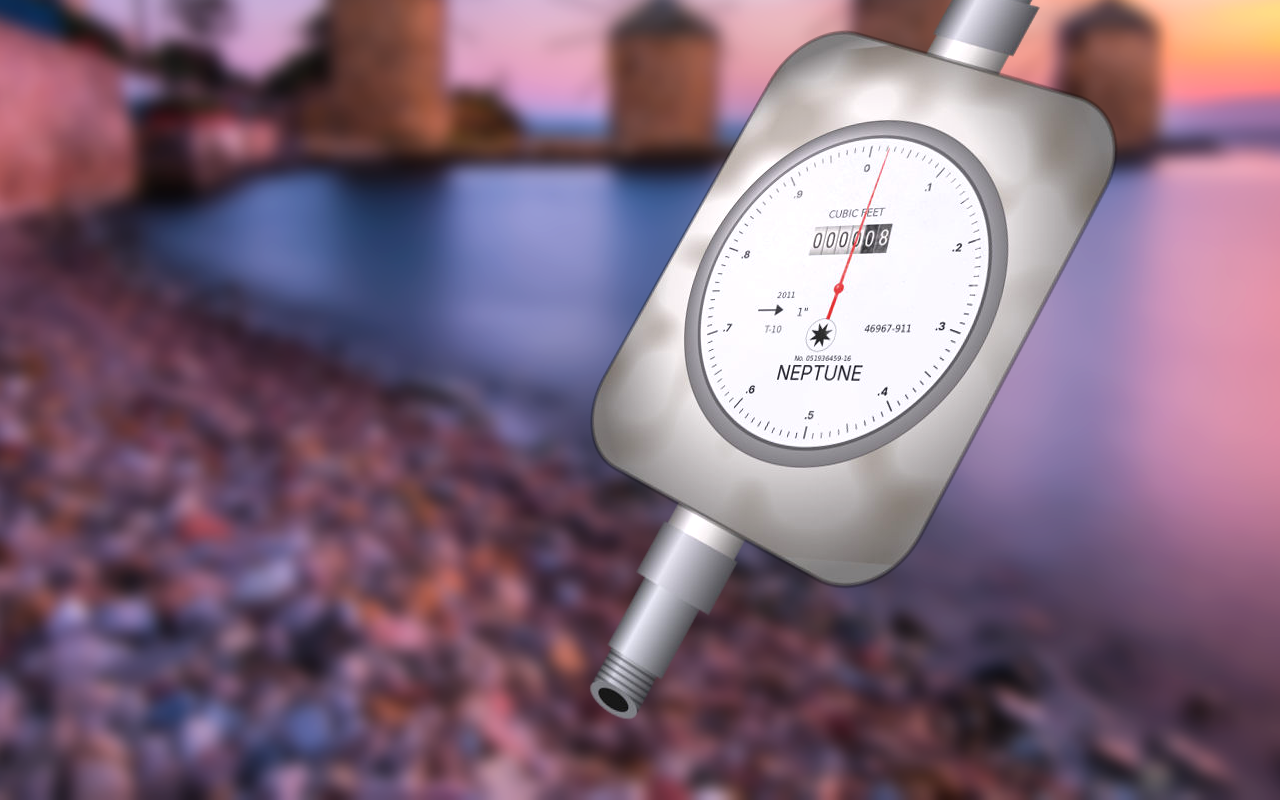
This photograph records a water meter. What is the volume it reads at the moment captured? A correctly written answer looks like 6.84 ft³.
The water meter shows 8.02 ft³
